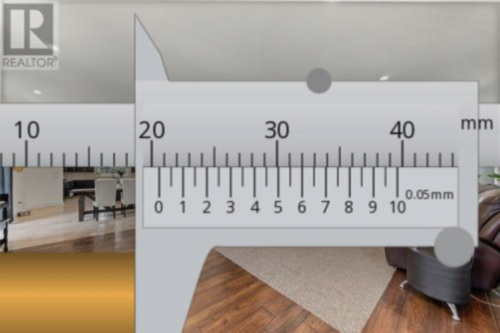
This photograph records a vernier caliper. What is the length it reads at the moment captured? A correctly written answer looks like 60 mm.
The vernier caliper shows 20.6 mm
